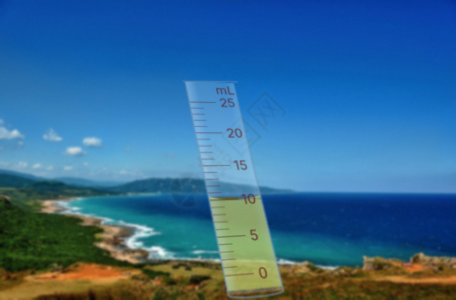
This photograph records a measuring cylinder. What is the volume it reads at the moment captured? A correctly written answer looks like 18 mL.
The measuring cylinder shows 10 mL
